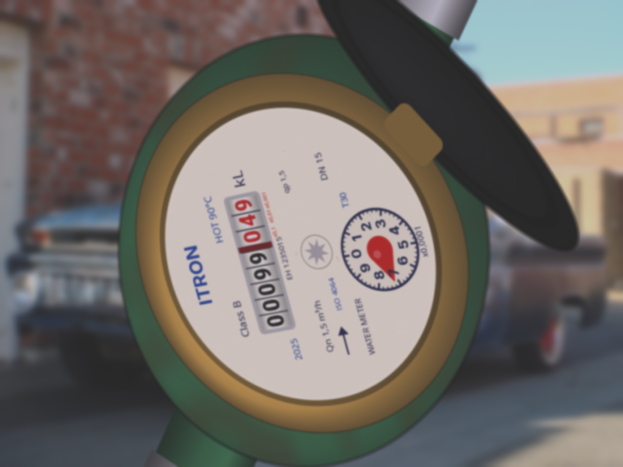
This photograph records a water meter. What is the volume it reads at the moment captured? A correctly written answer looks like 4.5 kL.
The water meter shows 99.0497 kL
